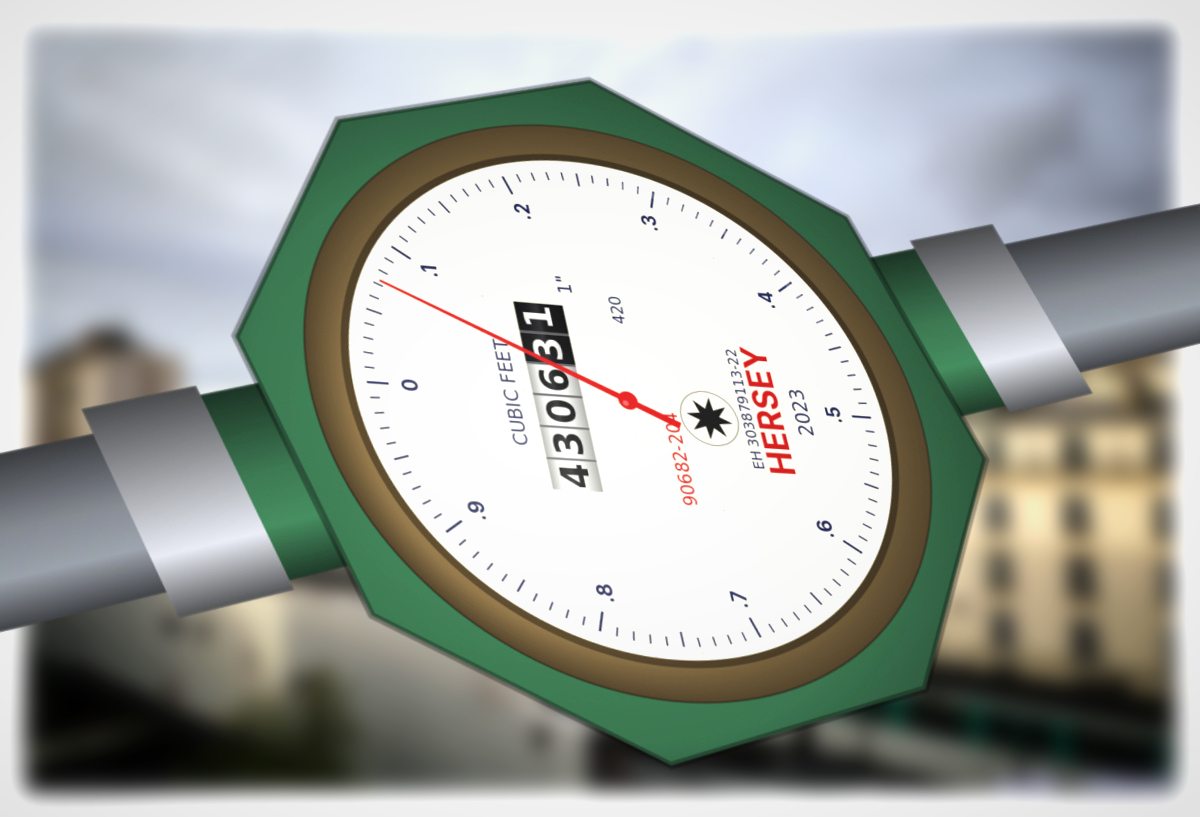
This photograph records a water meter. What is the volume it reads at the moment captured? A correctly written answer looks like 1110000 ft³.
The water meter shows 430631.07 ft³
